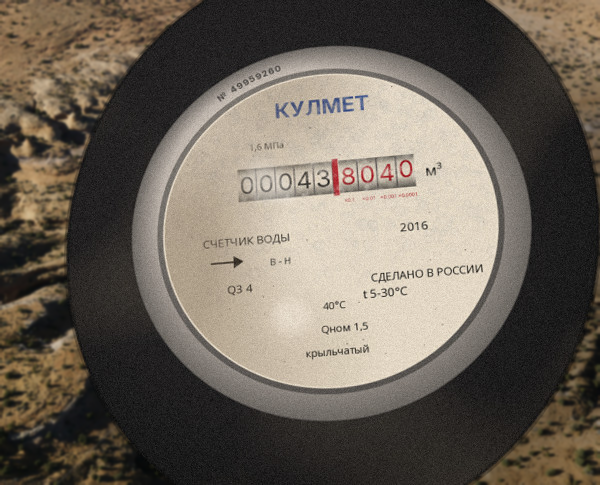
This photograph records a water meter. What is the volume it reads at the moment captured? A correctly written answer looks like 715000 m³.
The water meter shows 43.8040 m³
